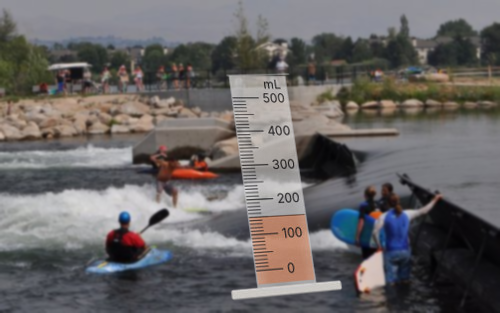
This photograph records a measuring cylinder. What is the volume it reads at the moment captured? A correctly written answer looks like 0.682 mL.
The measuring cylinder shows 150 mL
